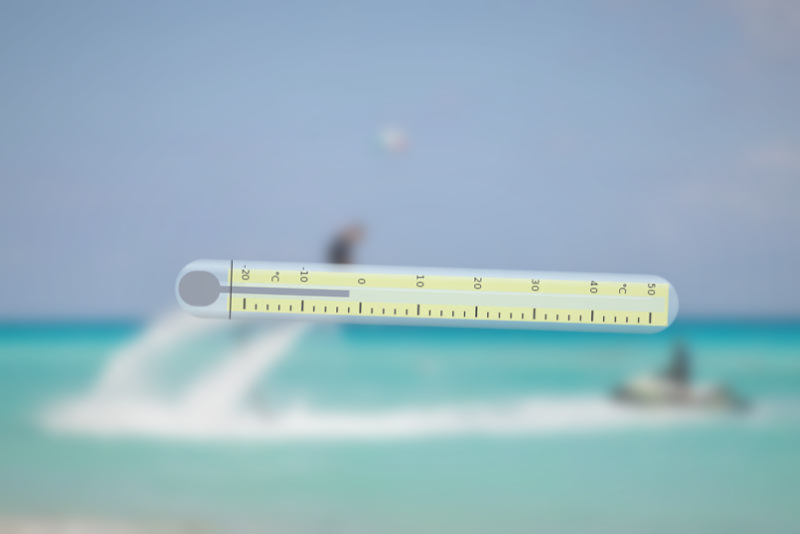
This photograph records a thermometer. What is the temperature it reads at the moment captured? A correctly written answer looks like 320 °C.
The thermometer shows -2 °C
